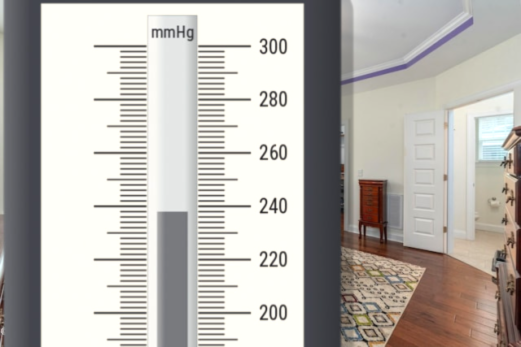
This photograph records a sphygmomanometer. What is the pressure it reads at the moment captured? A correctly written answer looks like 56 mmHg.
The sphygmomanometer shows 238 mmHg
